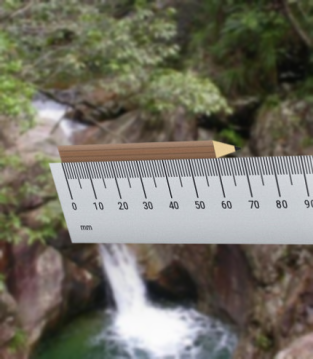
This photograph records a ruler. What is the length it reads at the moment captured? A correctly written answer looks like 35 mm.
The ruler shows 70 mm
